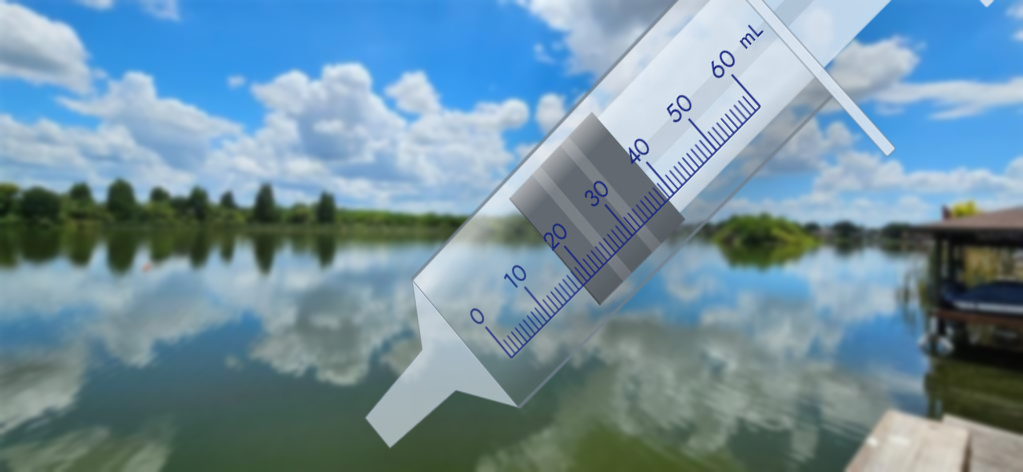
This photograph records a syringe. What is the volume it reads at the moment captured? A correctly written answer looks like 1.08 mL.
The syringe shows 18 mL
